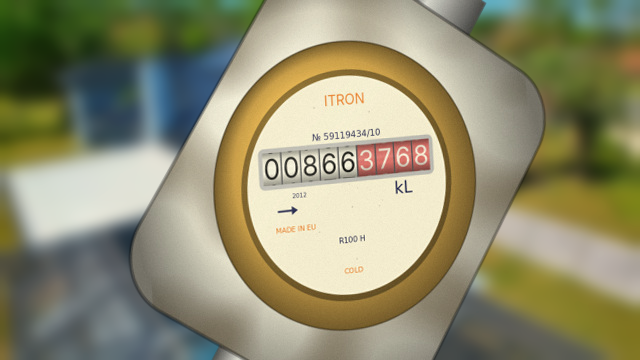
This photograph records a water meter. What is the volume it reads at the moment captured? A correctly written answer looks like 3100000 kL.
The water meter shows 866.3768 kL
